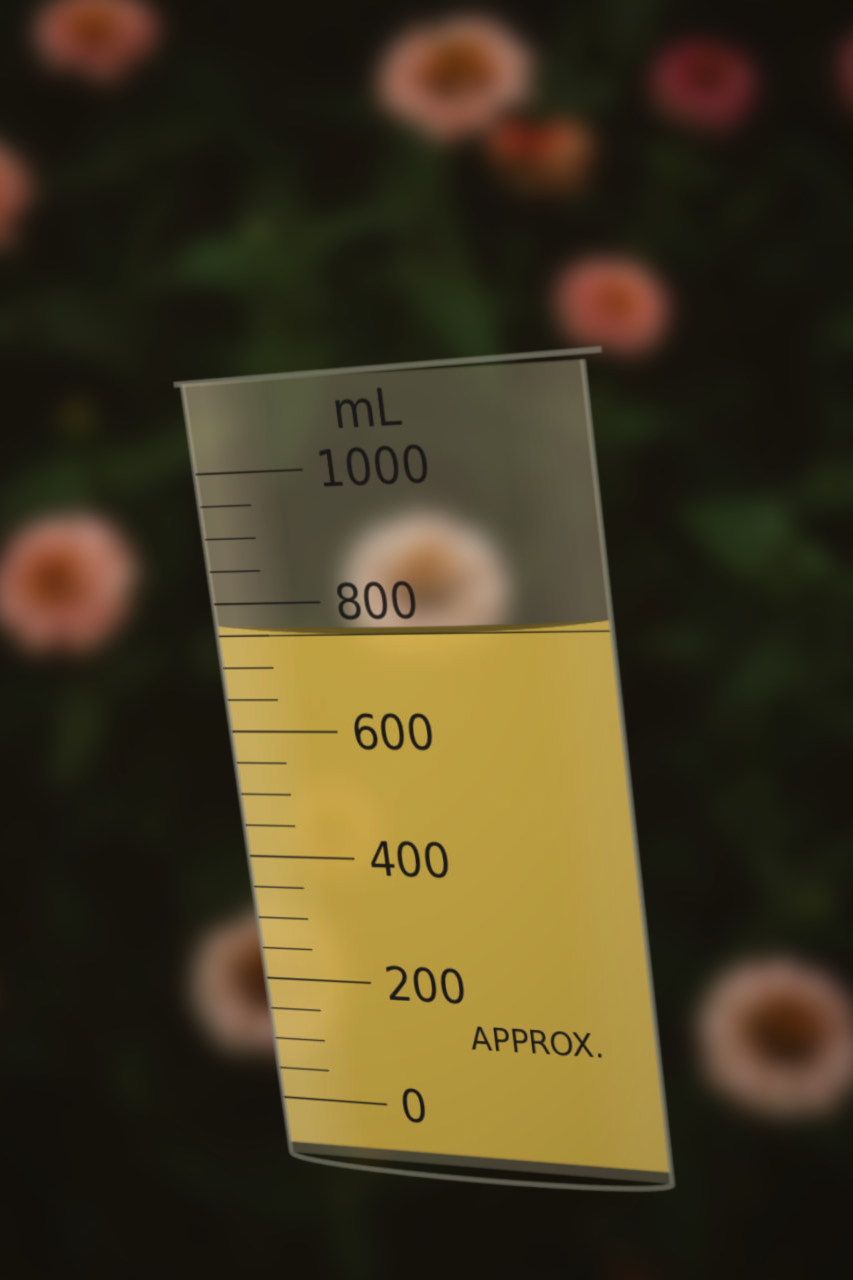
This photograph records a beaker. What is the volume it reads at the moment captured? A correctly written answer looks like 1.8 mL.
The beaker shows 750 mL
